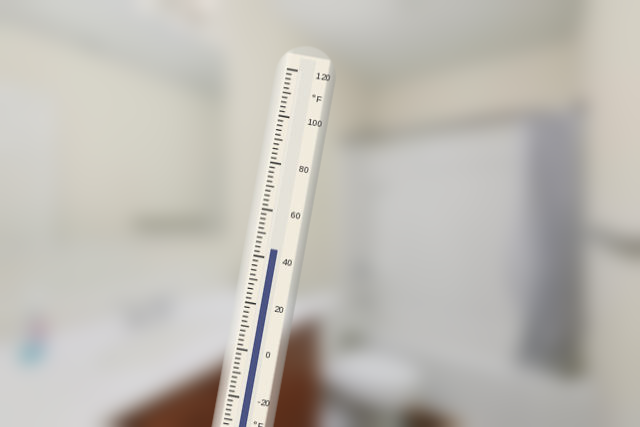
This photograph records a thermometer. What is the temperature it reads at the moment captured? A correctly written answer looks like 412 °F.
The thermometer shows 44 °F
